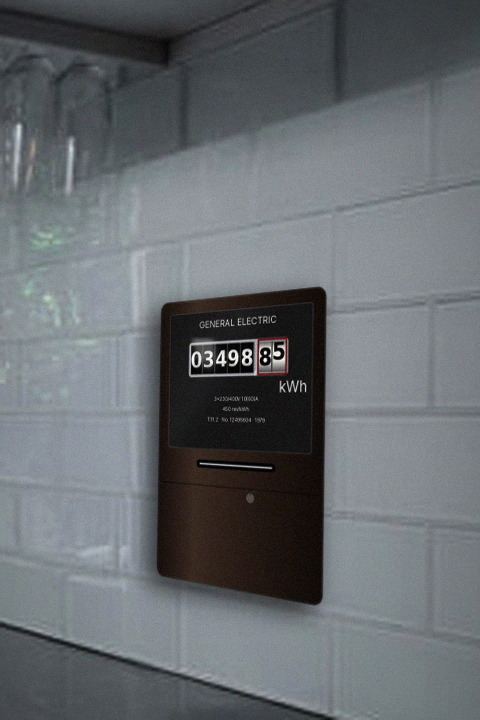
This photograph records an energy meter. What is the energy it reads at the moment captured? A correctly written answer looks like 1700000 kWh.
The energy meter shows 3498.85 kWh
